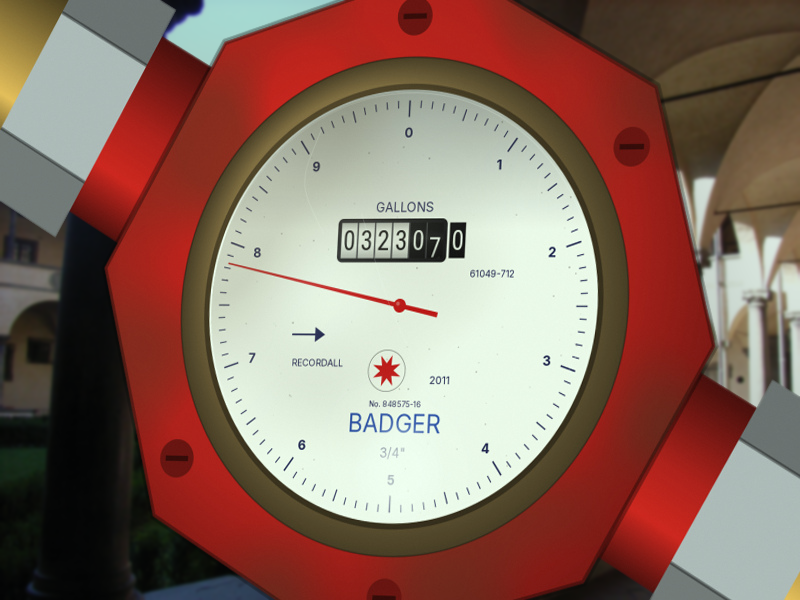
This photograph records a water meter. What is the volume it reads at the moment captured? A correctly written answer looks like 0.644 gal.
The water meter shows 323067.8 gal
